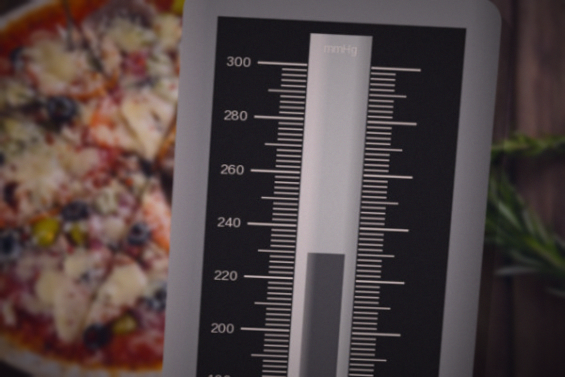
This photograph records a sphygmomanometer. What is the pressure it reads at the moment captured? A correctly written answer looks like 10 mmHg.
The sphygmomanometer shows 230 mmHg
